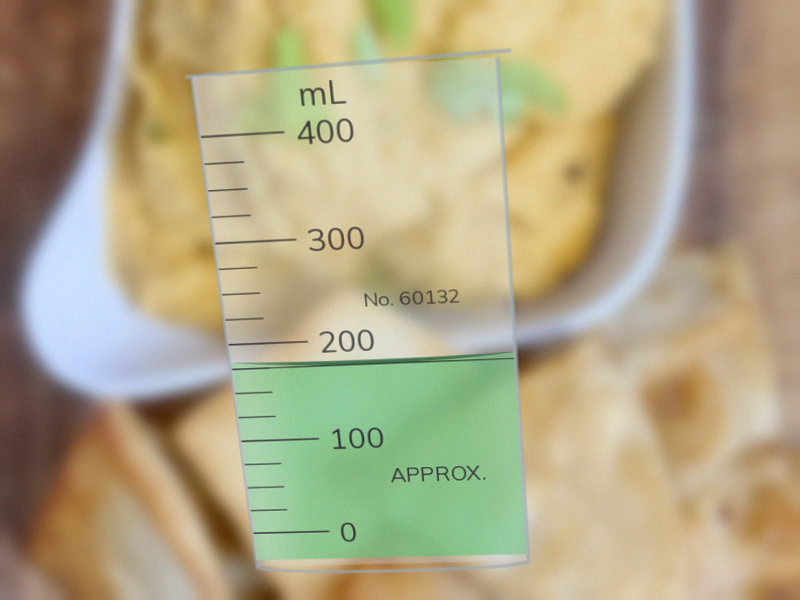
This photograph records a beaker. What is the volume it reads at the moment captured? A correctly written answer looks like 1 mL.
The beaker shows 175 mL
